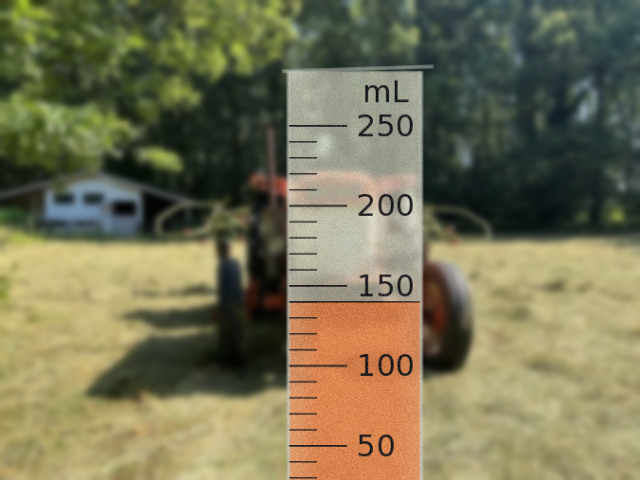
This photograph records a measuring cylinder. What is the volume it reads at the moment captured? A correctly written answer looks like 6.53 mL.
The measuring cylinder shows 140 mL
